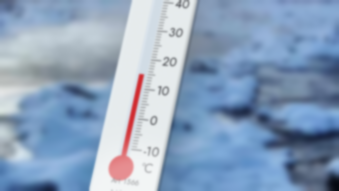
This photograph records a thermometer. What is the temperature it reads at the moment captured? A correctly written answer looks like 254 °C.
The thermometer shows 15 °C
